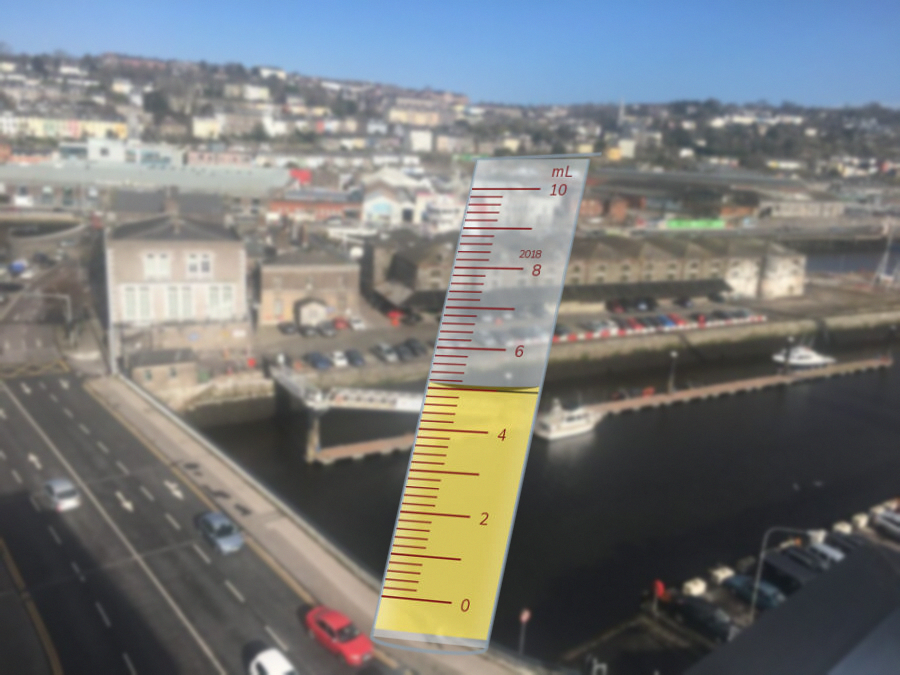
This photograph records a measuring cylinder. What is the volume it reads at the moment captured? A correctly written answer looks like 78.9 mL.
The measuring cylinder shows 5 mL
